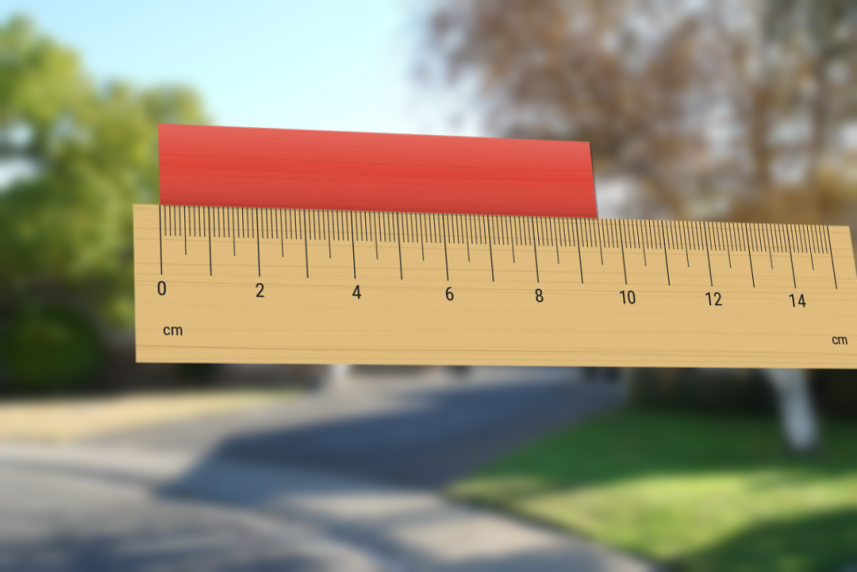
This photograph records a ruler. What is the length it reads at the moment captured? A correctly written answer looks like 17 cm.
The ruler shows 9.5 cm
